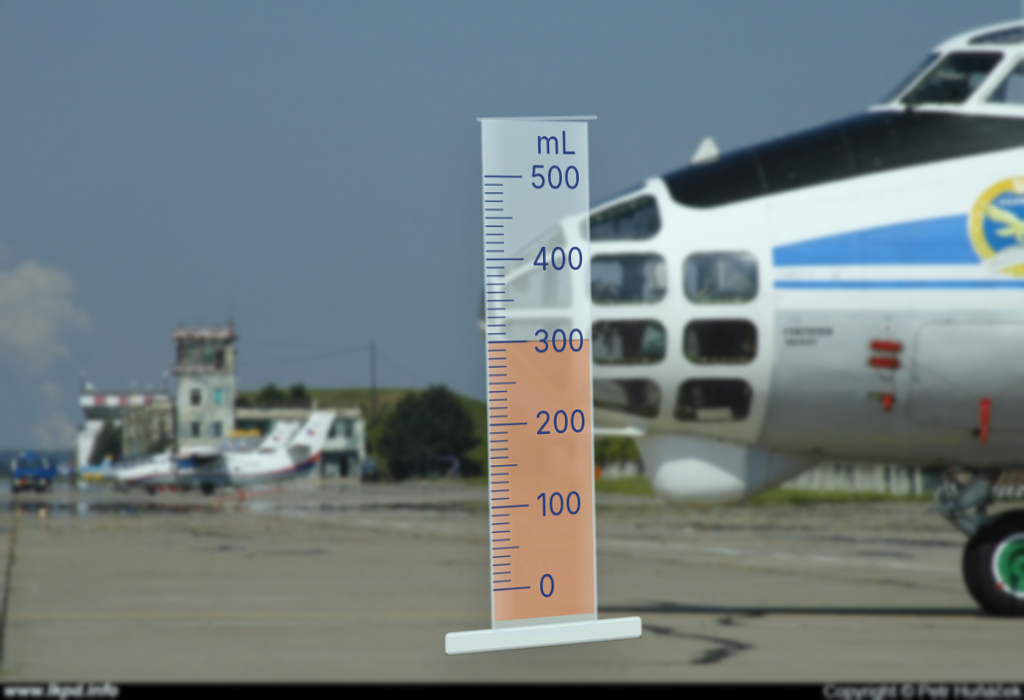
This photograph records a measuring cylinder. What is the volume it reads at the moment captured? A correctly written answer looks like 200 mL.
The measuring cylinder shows 300 mL
